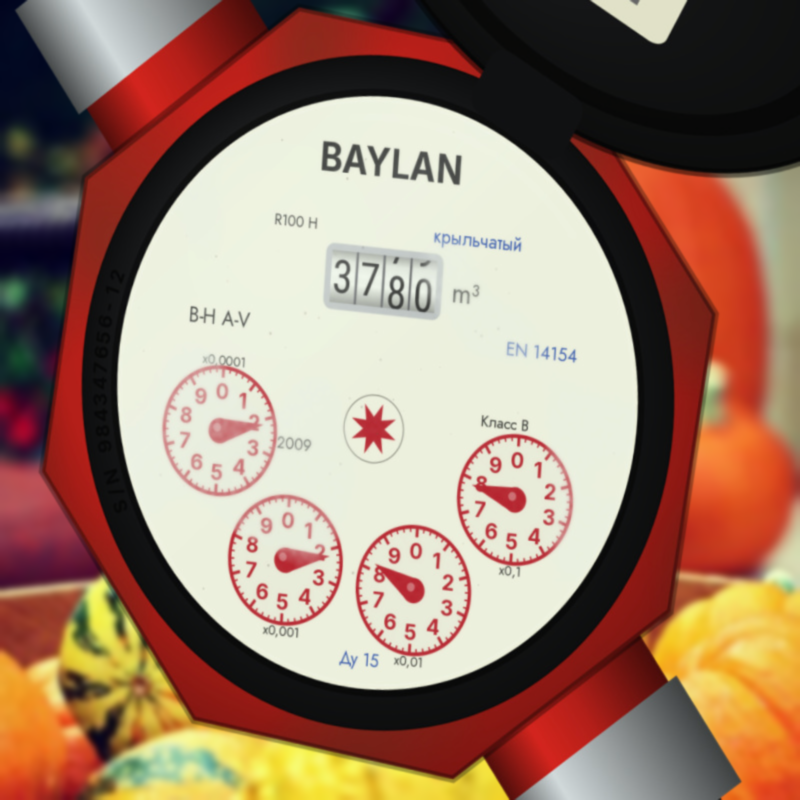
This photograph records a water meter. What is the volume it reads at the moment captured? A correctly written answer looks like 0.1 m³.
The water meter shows 3779.7822 m³
